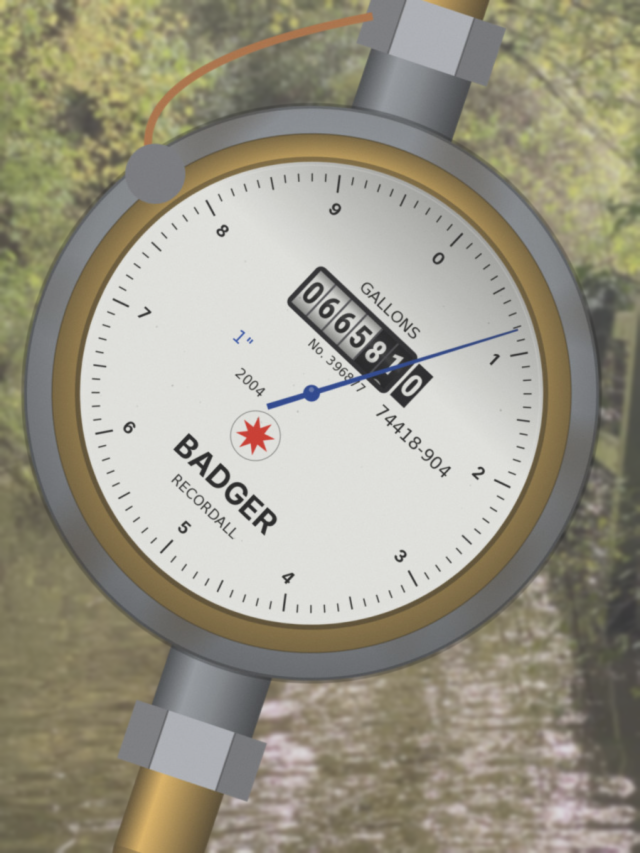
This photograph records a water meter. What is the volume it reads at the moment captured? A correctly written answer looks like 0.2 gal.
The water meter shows 665810.8 gal
